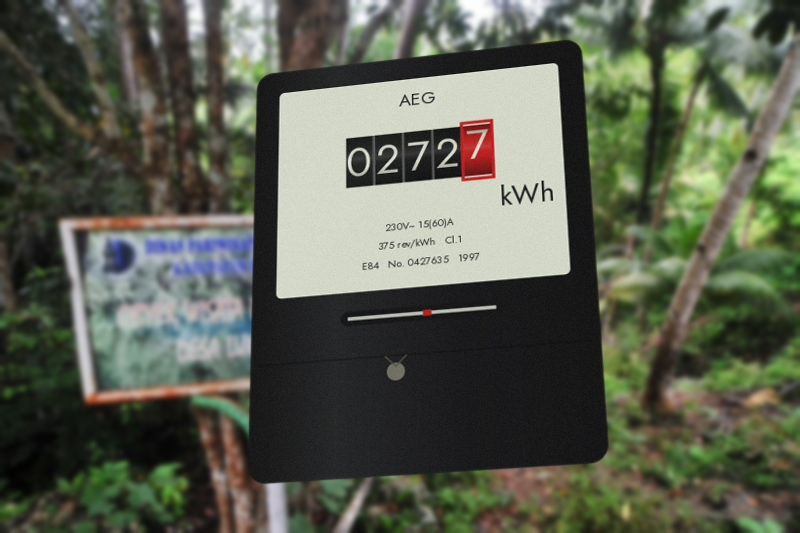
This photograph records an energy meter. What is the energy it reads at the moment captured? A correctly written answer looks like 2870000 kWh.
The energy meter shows 272.7 kWh
